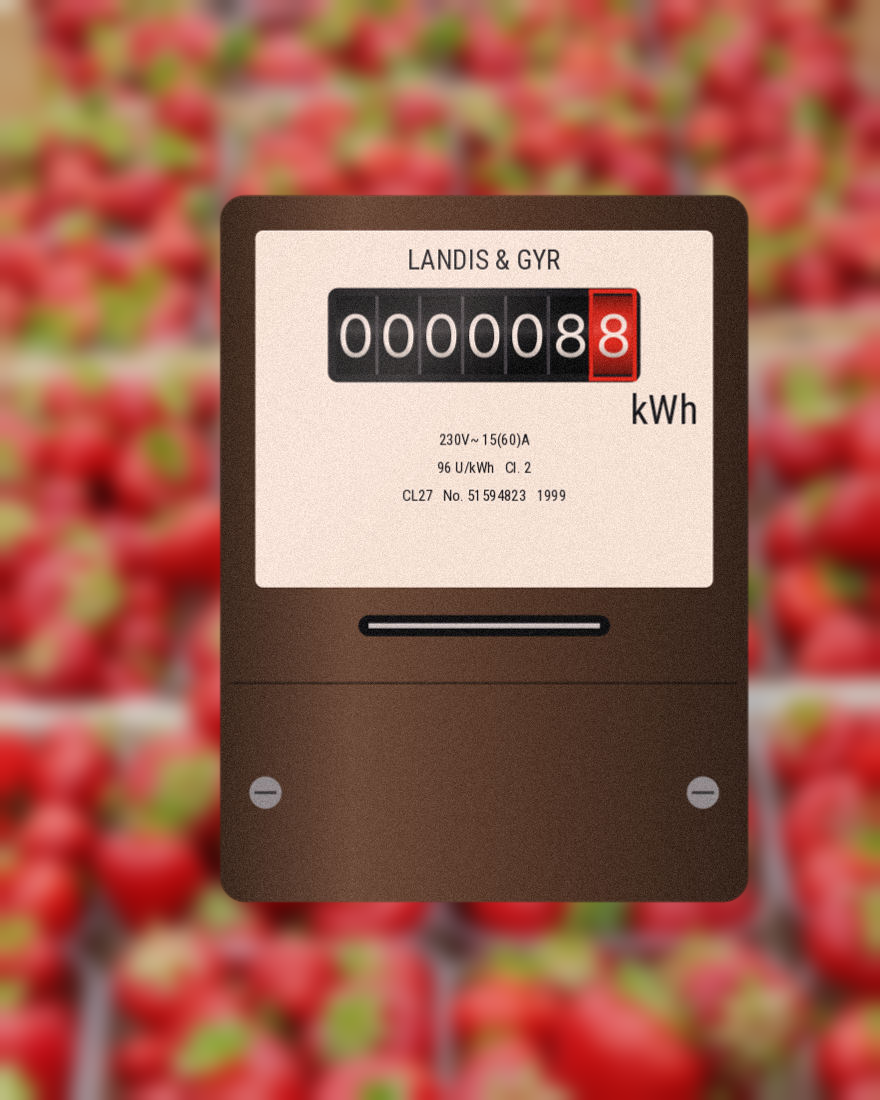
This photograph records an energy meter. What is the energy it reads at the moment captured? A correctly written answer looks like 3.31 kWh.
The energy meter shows 8.8 kWh
